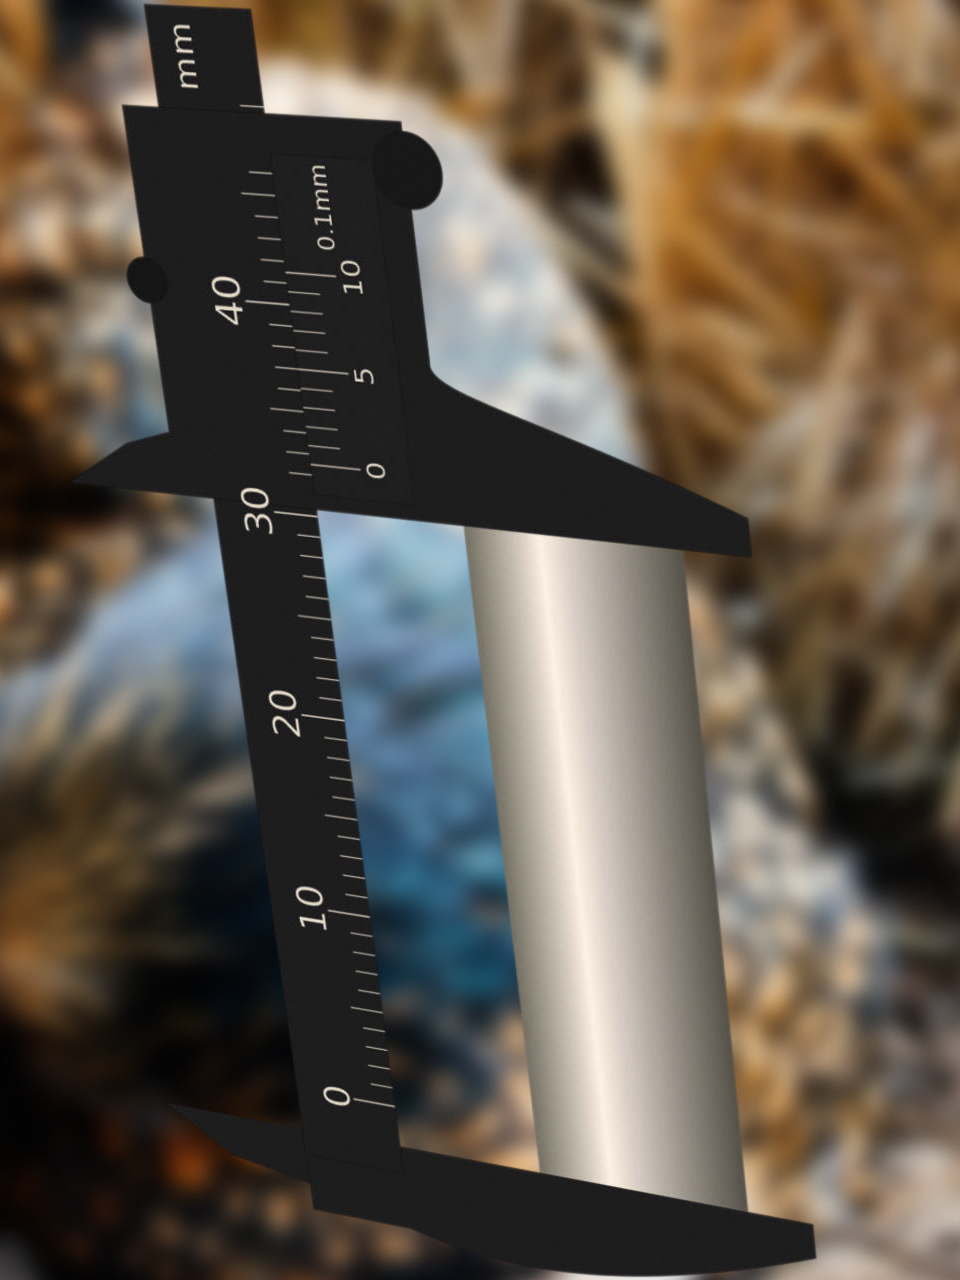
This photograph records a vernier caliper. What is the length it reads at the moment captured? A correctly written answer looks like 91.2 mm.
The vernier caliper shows 32.5 mm
